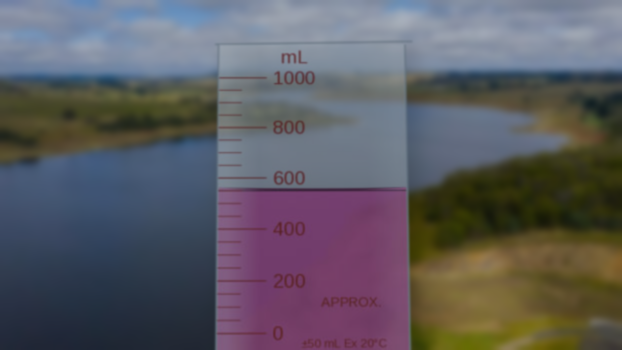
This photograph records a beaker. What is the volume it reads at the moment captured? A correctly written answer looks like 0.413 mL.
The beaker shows 550 mL
